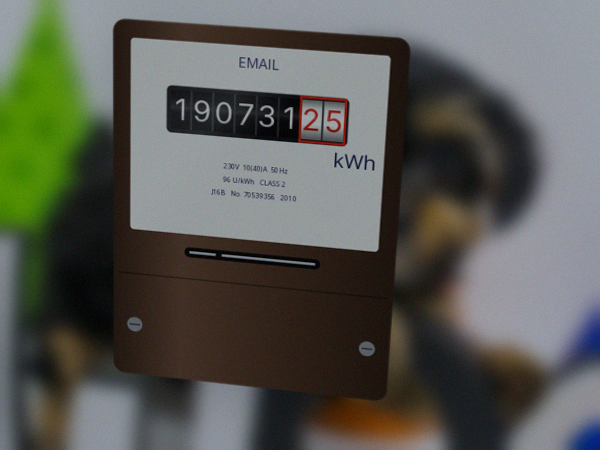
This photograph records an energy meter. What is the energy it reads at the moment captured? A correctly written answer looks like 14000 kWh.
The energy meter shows 190731.25 kWh
